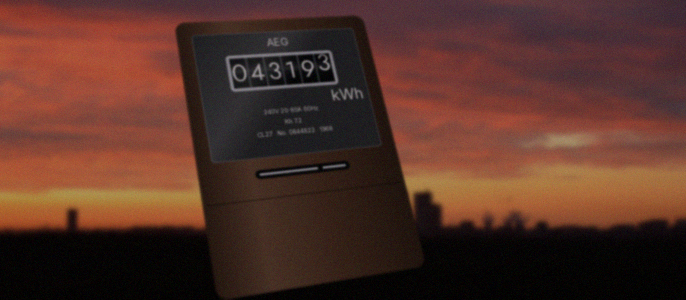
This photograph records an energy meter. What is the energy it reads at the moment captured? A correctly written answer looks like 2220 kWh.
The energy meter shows 43193 kWh
